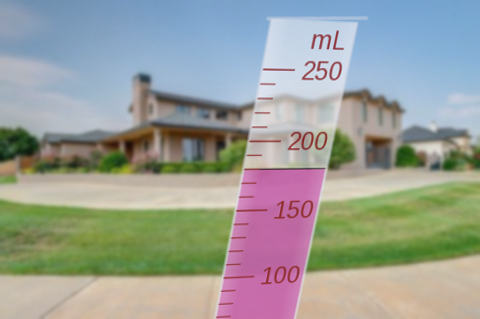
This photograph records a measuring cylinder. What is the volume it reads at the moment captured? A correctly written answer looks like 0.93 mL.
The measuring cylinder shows 180 mL
